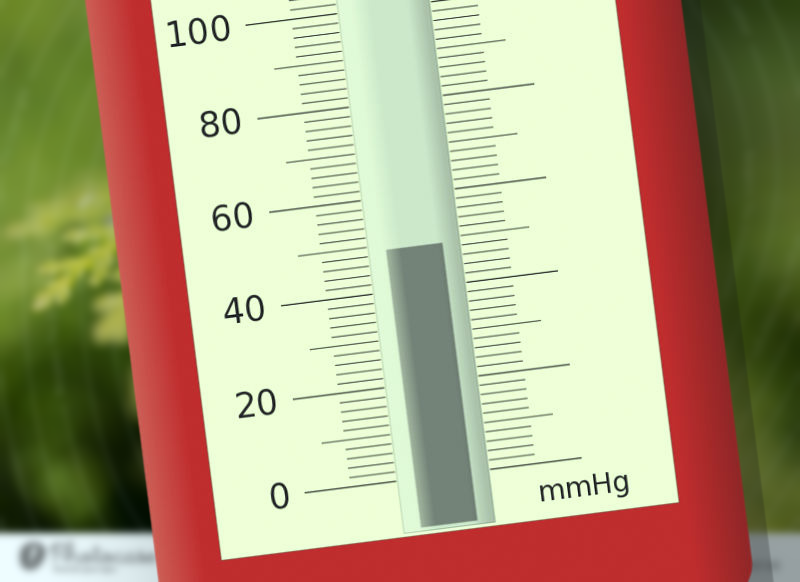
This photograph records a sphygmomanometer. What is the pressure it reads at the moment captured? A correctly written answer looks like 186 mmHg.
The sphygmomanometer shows 49 mmHg
